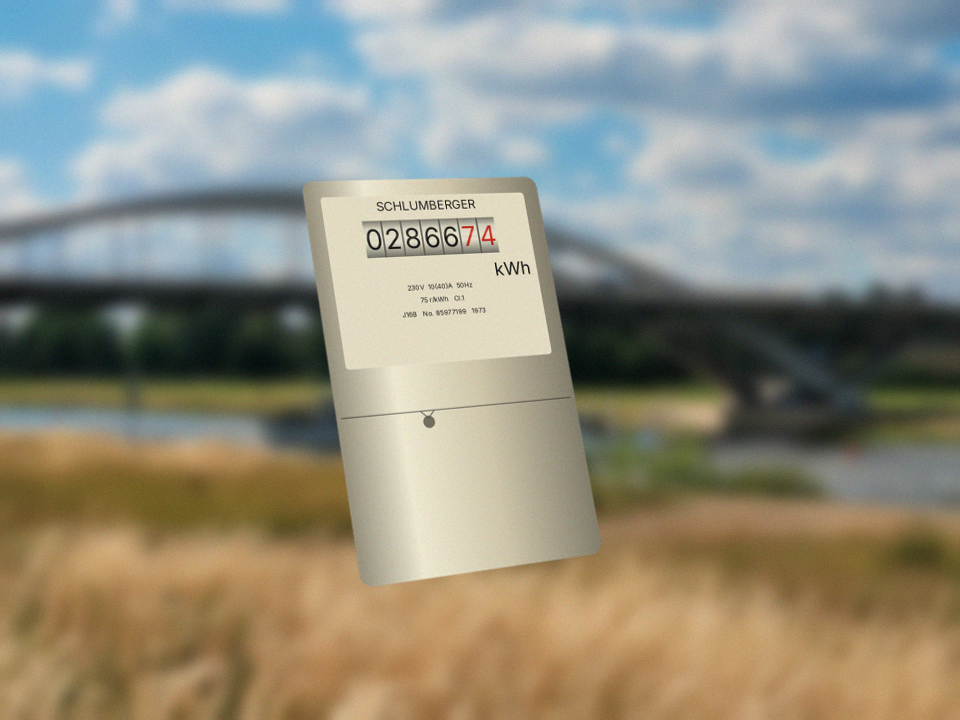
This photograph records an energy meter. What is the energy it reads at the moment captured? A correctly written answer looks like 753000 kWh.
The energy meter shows 2866.74 kWh
